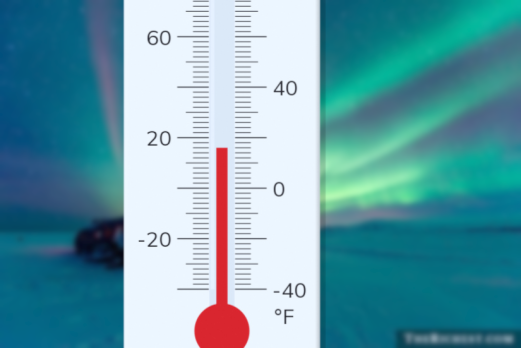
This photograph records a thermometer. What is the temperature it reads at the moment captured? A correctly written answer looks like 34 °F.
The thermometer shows 16 °F
